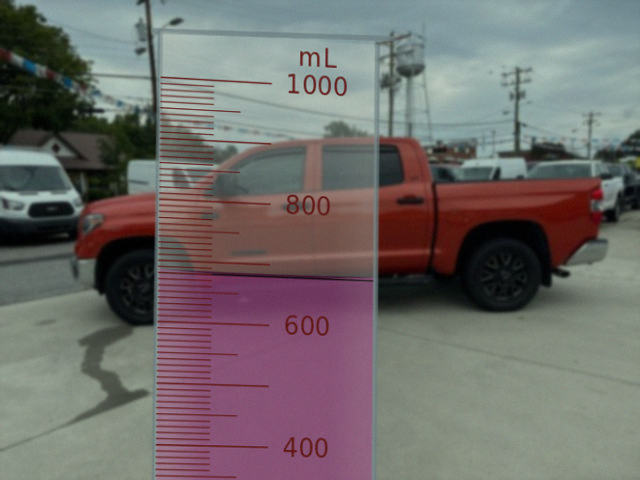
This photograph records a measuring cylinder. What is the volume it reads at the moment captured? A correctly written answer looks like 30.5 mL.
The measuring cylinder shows 680 mL
